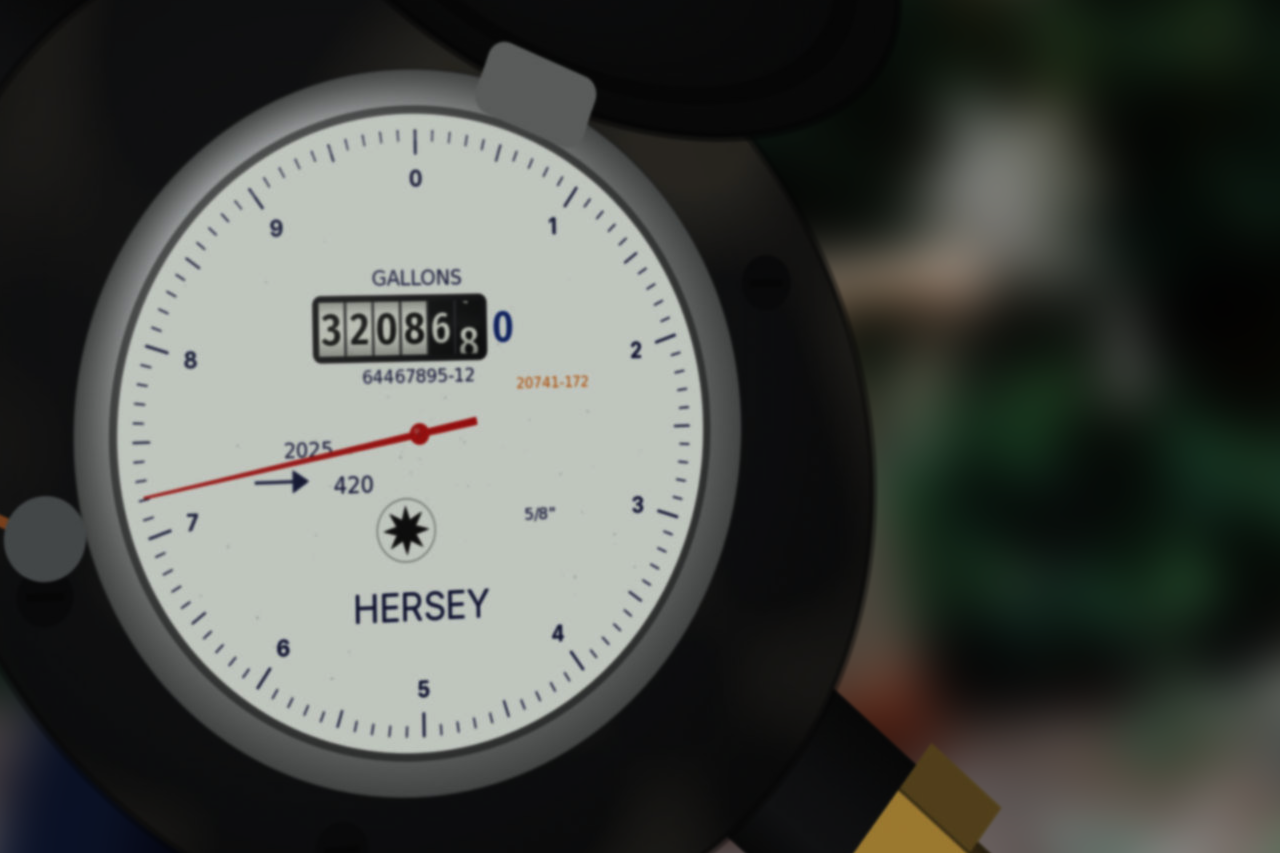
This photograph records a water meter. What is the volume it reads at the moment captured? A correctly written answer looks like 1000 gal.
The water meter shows 3208677.2 gal
